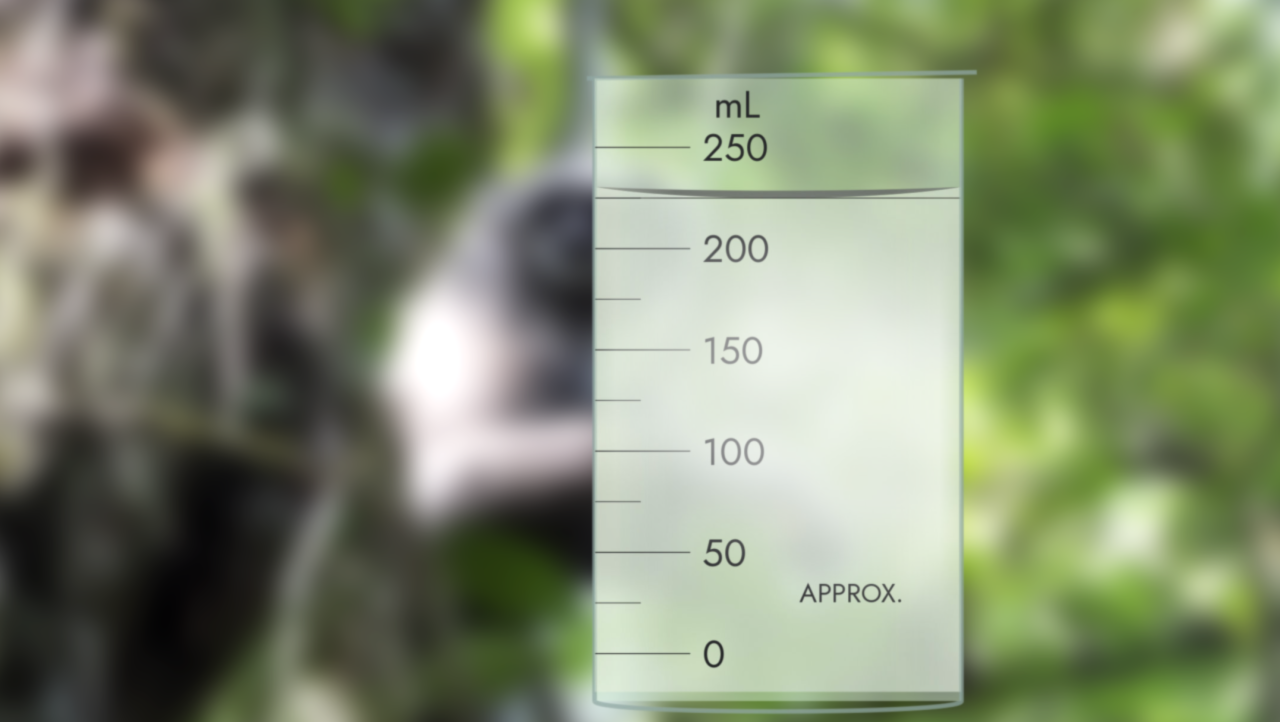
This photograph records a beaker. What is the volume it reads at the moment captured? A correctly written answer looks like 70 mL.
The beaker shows 225 mL
